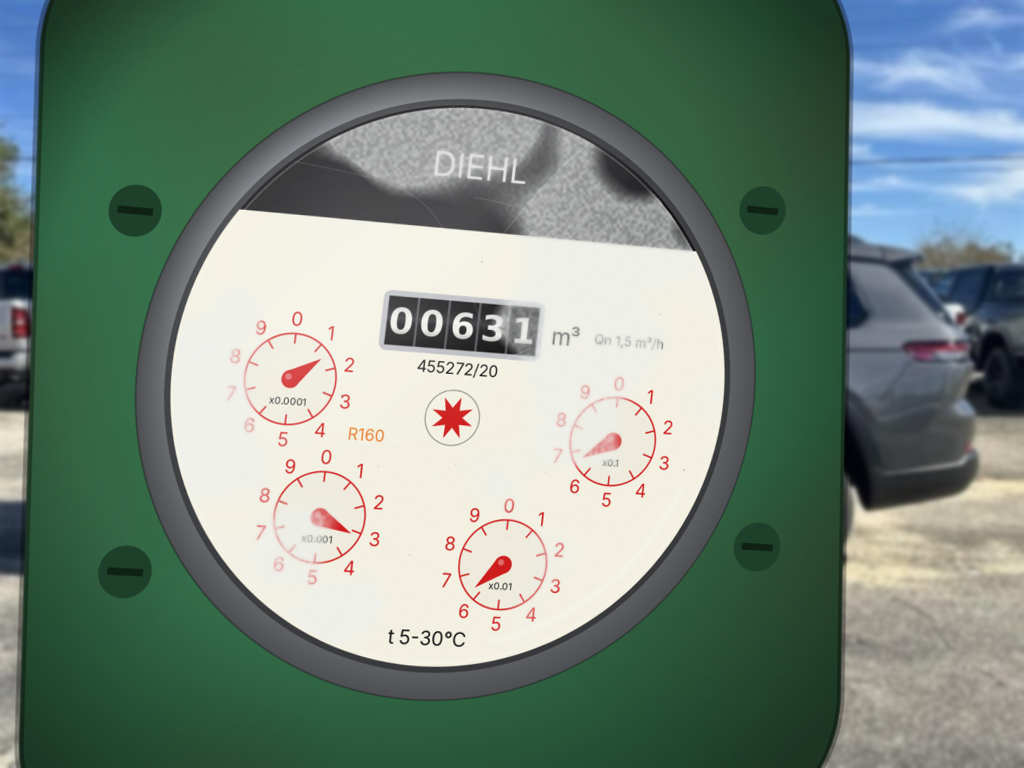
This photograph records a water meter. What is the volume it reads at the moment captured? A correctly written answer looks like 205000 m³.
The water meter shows 631.6631 m³
